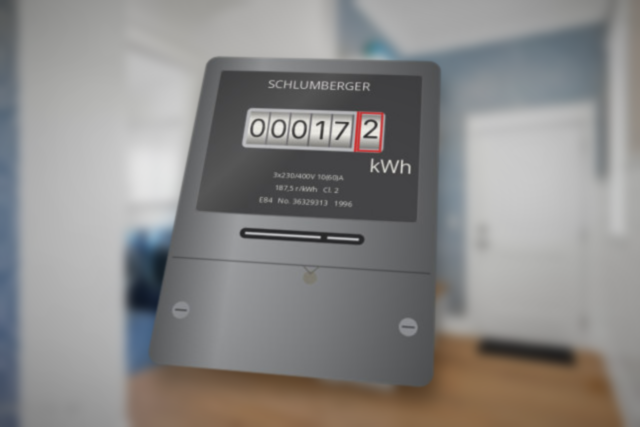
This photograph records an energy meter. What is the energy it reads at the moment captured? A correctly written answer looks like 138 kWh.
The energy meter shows 17.2 kWh
